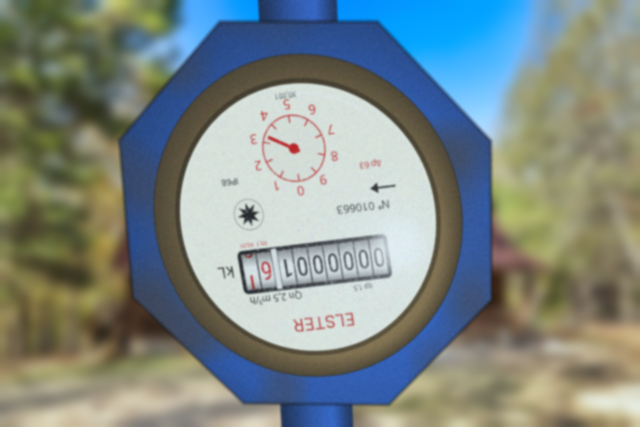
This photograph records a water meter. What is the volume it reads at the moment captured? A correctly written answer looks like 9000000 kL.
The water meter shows 1.613 kL
